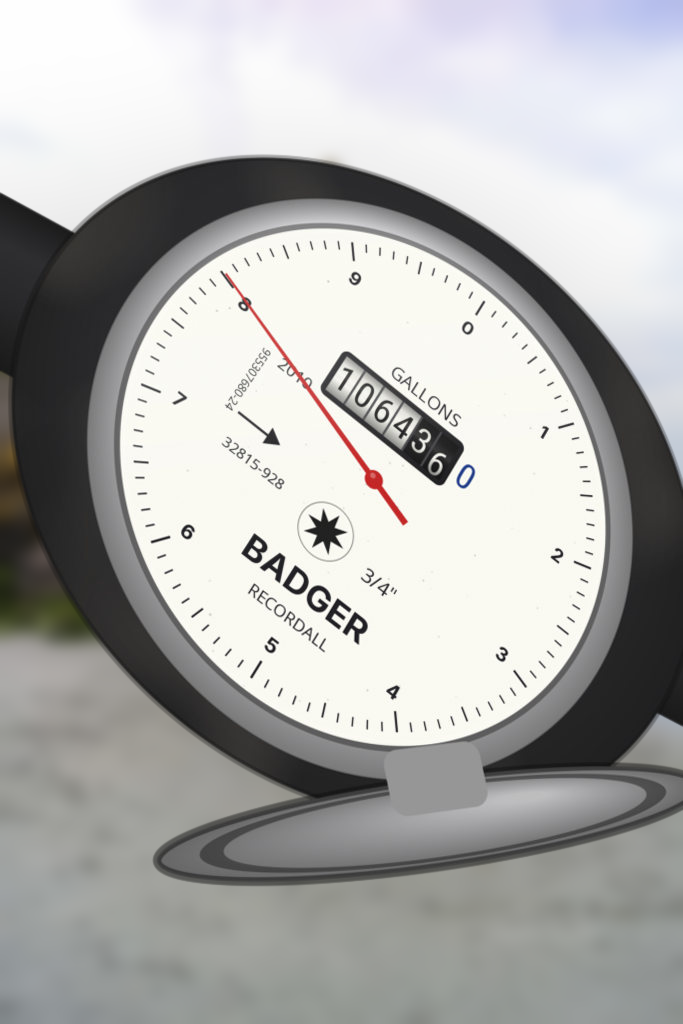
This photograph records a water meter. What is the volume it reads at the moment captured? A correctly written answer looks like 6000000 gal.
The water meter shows 1064358.0 gal
